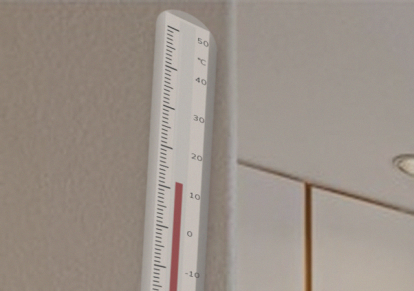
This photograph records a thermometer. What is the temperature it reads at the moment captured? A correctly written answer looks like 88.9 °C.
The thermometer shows 12 °C
